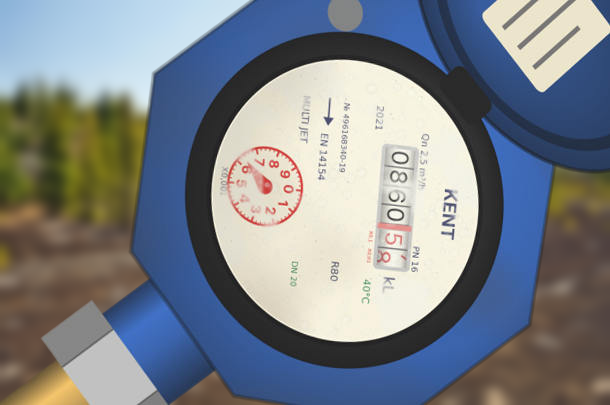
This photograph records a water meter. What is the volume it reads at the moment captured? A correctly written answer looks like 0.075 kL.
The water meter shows 860.576 kL
